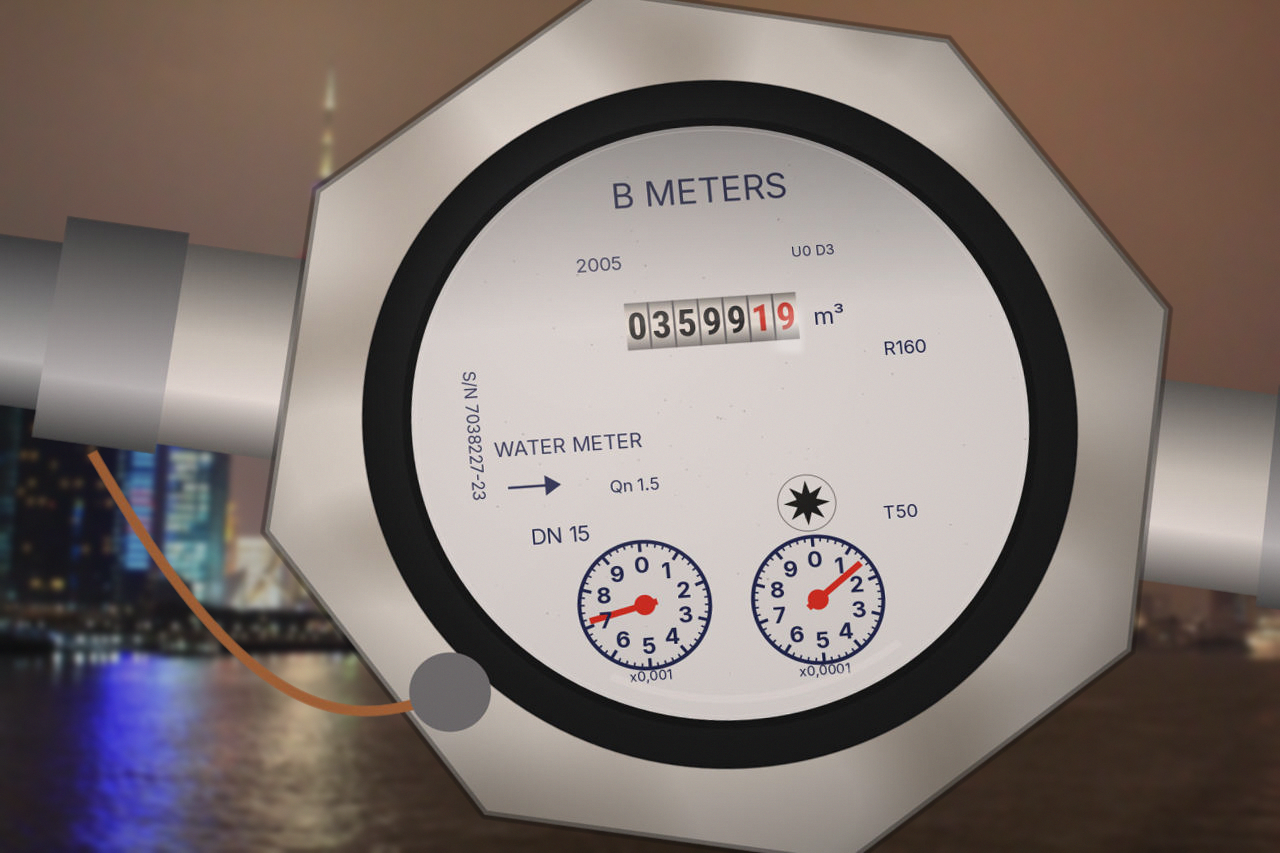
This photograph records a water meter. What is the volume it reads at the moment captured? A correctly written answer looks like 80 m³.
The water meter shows 3599.1971 m³
